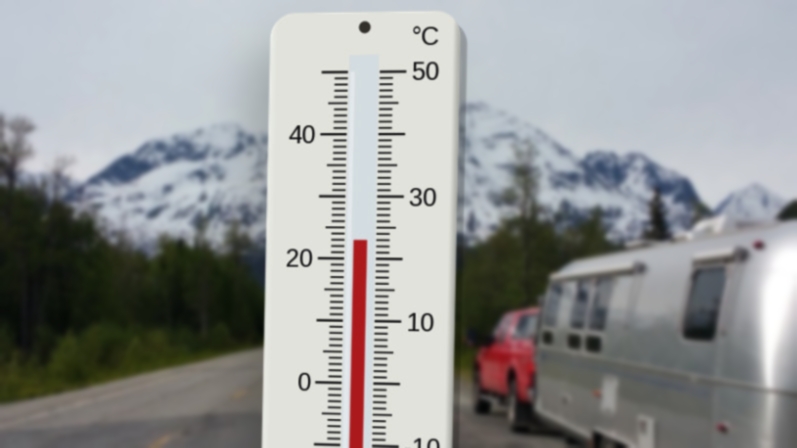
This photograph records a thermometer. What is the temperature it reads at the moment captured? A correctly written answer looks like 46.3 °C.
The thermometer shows 23 °C
